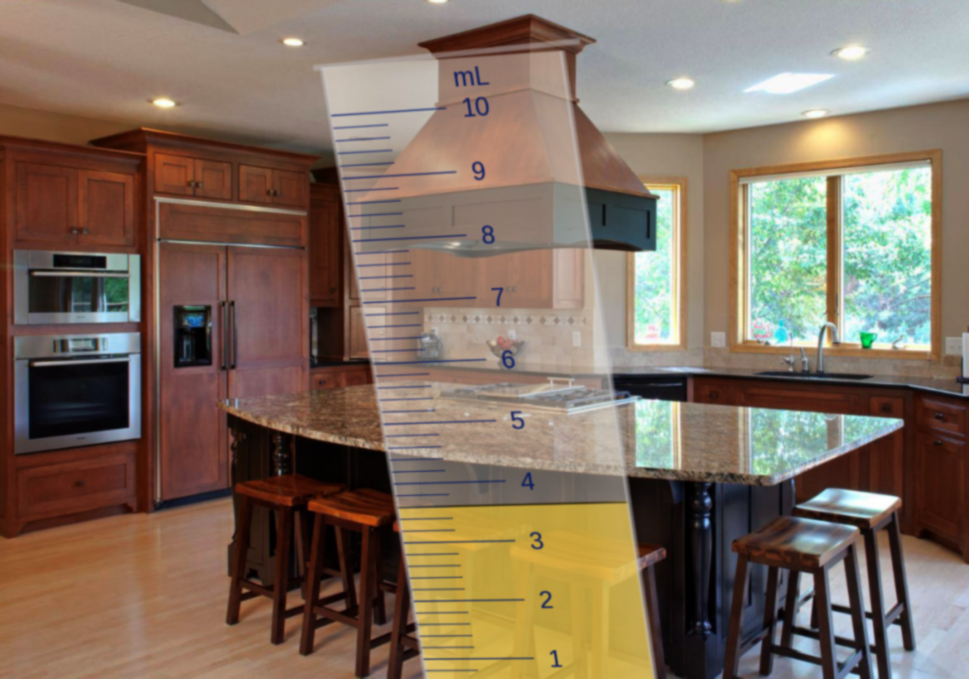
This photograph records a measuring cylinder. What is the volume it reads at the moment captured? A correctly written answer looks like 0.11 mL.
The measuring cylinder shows 3.6 mL
